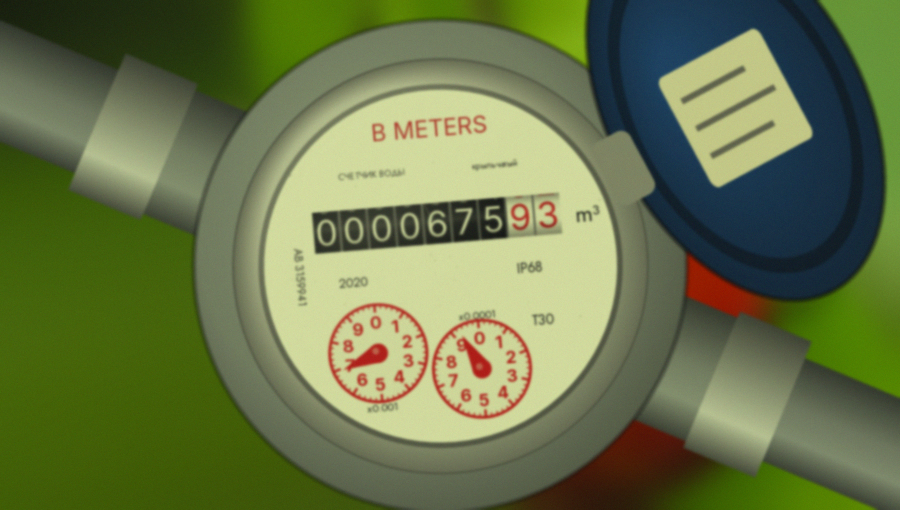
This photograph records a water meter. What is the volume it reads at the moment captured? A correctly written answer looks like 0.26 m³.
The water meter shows 675.9369 m³
